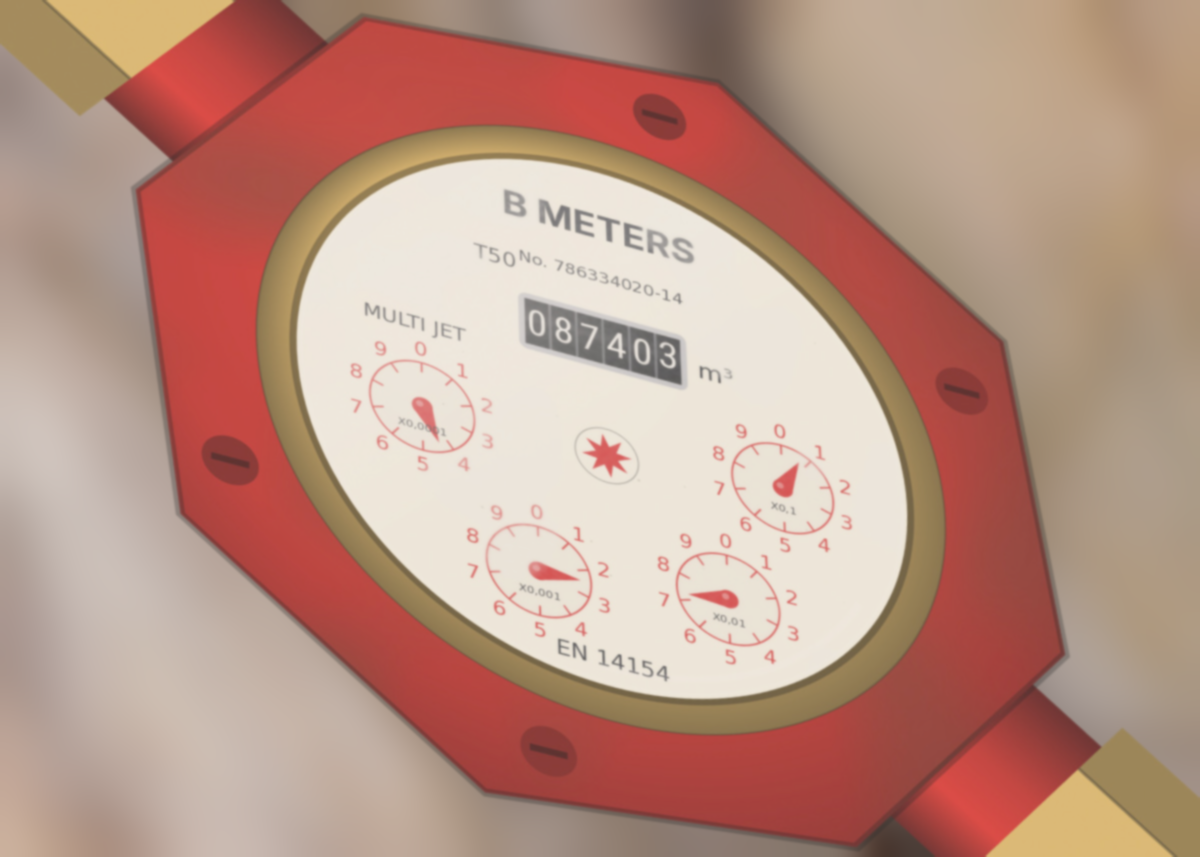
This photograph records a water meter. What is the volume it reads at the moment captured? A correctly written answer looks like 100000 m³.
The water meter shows 87403.0724 m³
